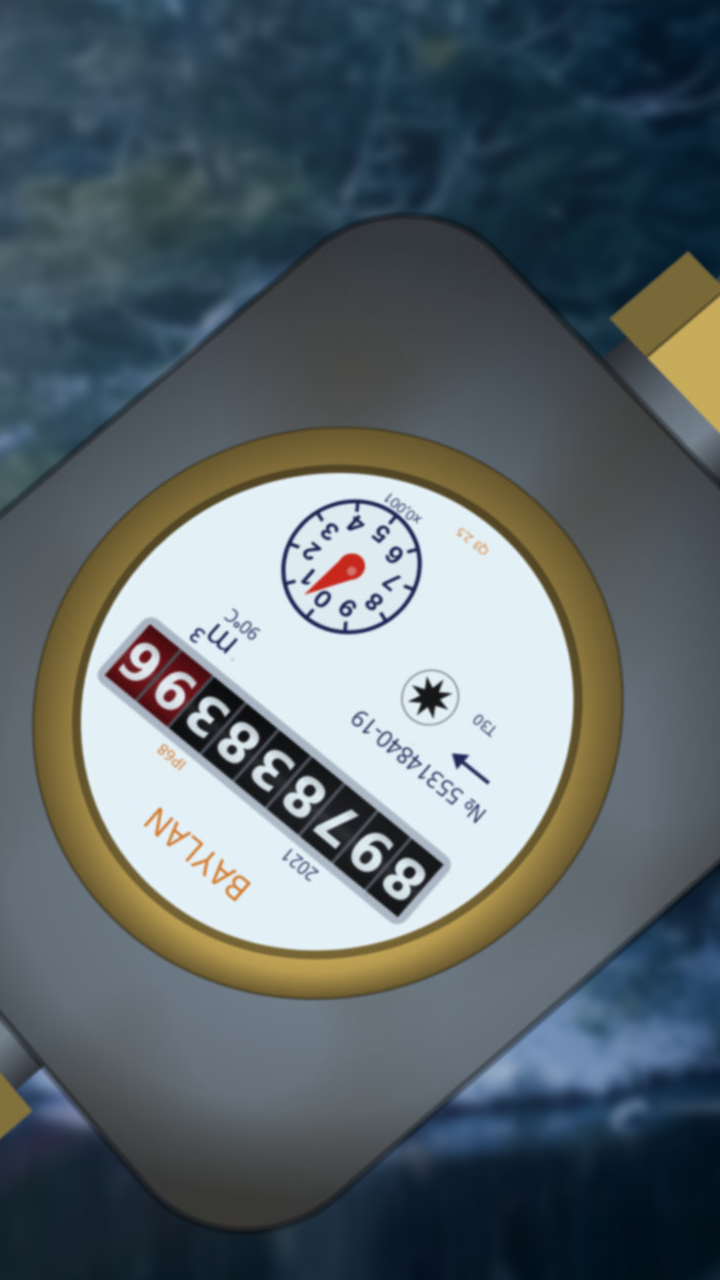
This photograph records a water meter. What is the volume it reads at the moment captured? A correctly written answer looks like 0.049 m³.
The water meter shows 8978383.960 m³
